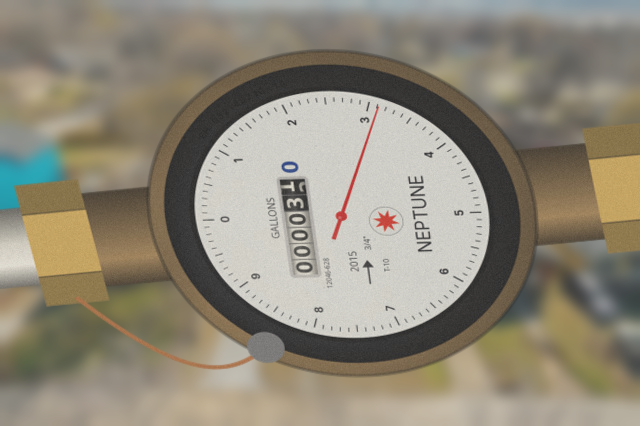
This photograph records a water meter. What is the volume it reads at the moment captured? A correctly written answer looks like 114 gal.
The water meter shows 313.1 gal
